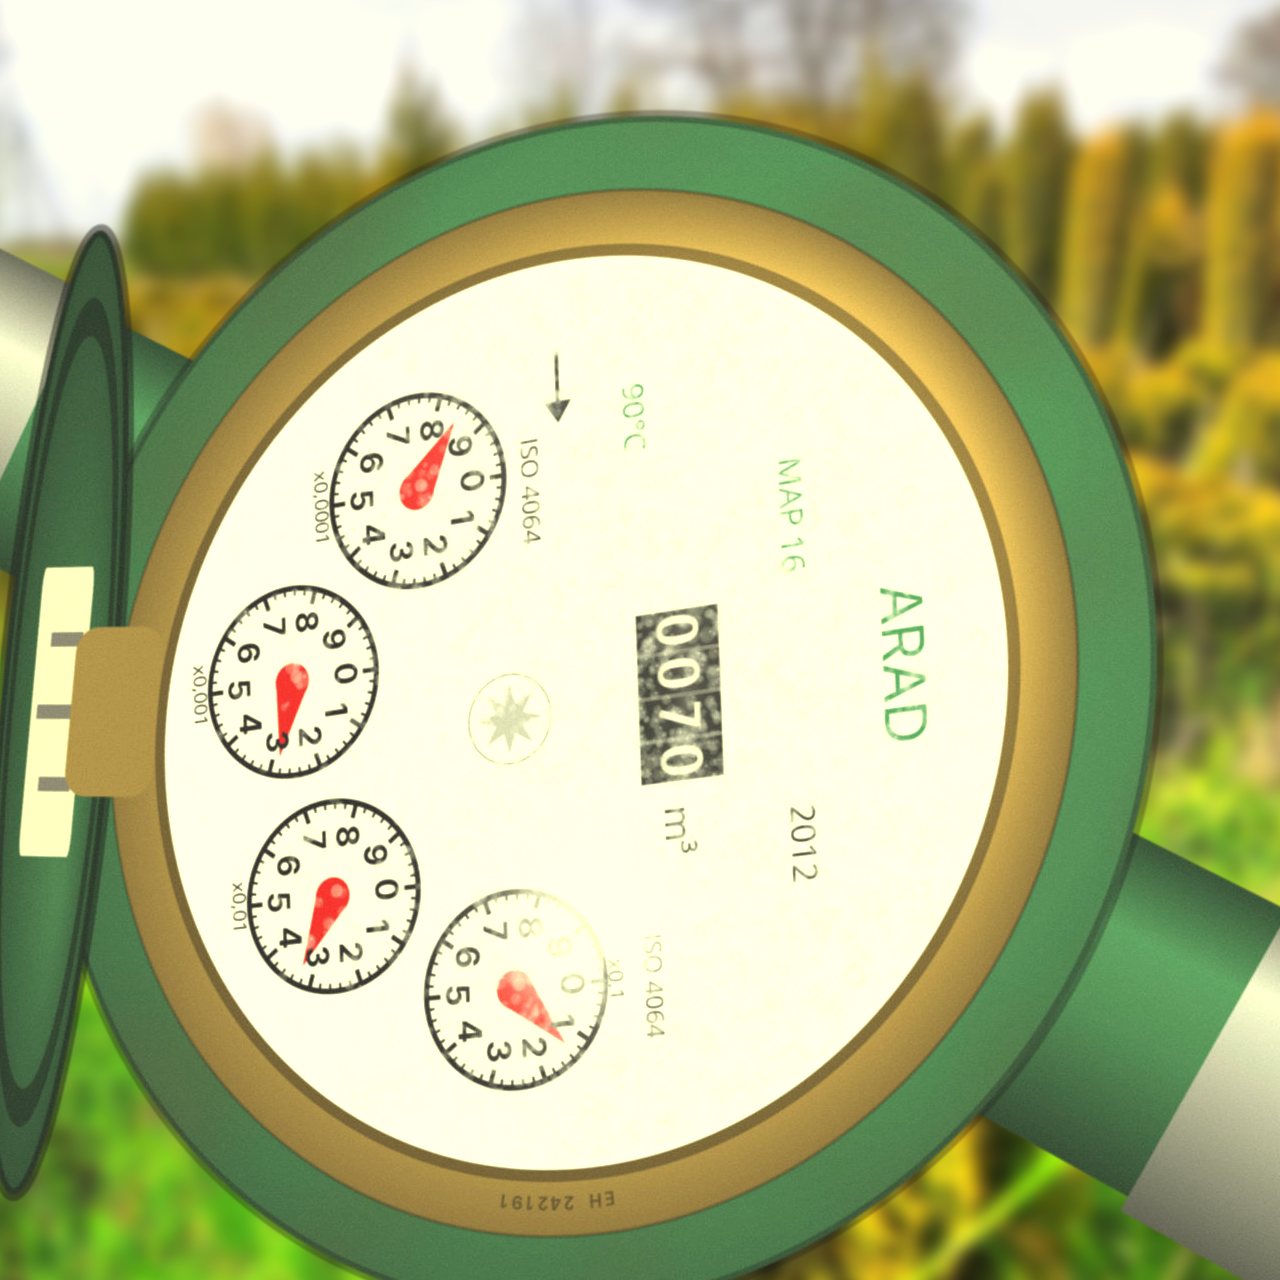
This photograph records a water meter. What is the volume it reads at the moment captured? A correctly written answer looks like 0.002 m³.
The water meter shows 70.1328 m³
